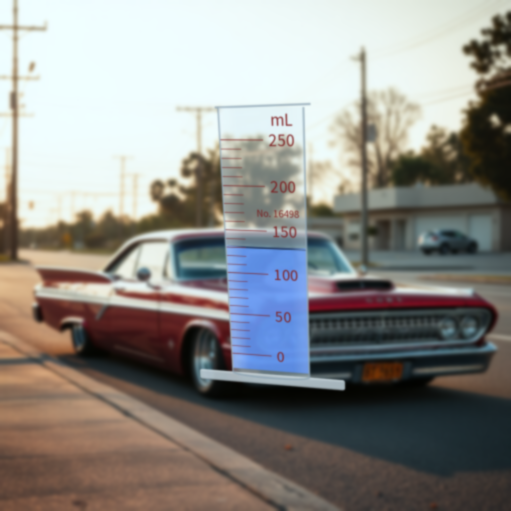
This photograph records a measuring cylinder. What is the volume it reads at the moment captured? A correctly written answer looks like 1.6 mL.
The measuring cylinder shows 130 mL
